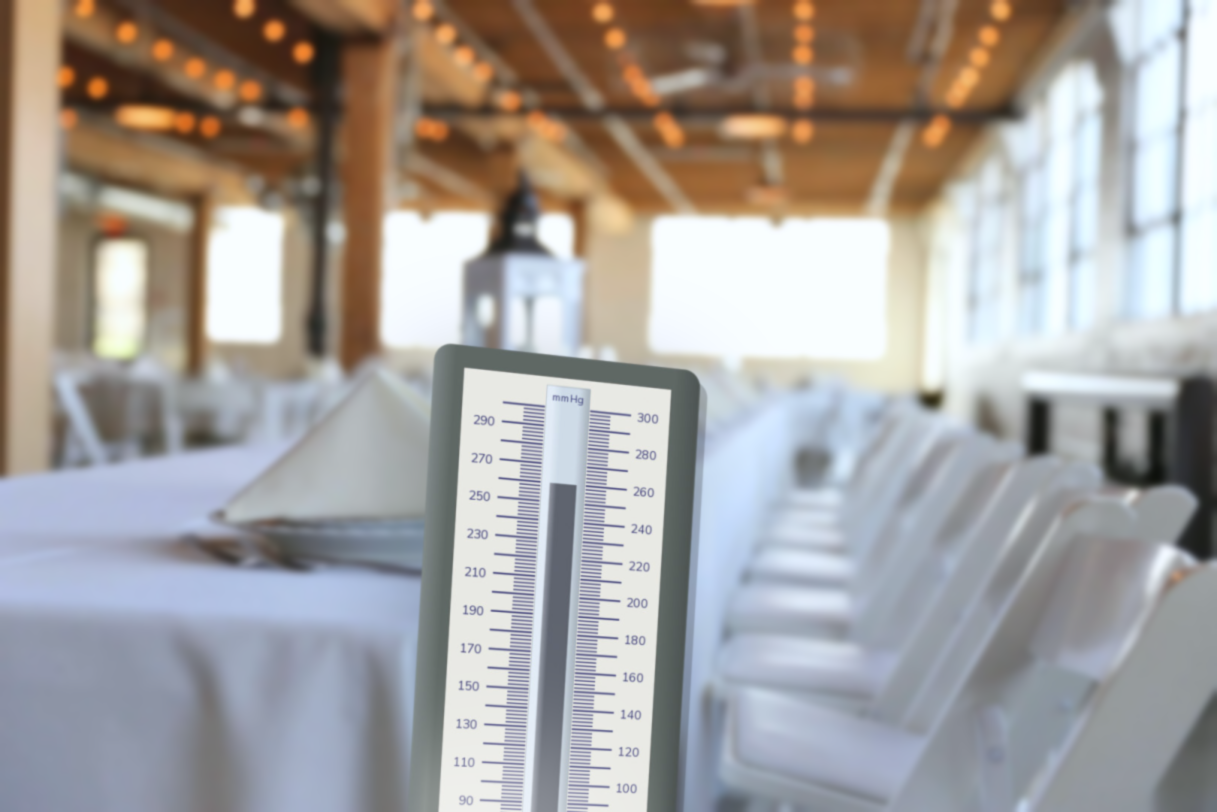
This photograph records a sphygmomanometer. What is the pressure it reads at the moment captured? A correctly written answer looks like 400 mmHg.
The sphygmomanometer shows 260 mmHg
